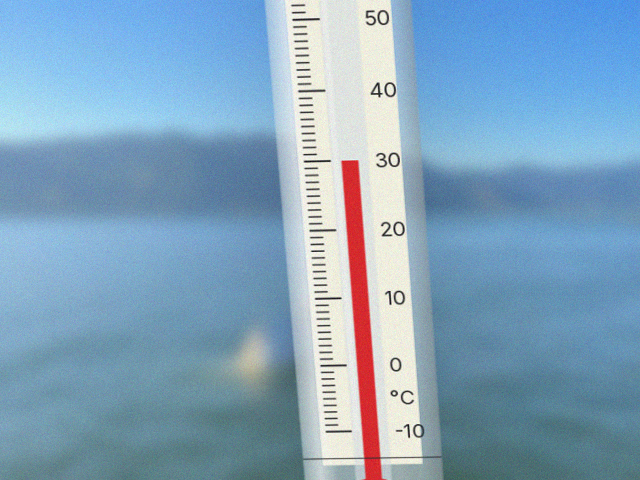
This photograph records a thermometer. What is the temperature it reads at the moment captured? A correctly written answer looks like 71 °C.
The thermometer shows 30 °C
